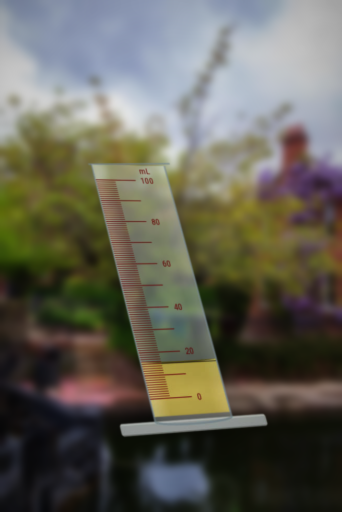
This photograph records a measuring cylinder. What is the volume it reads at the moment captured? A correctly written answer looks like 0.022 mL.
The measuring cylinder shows 15 mL
